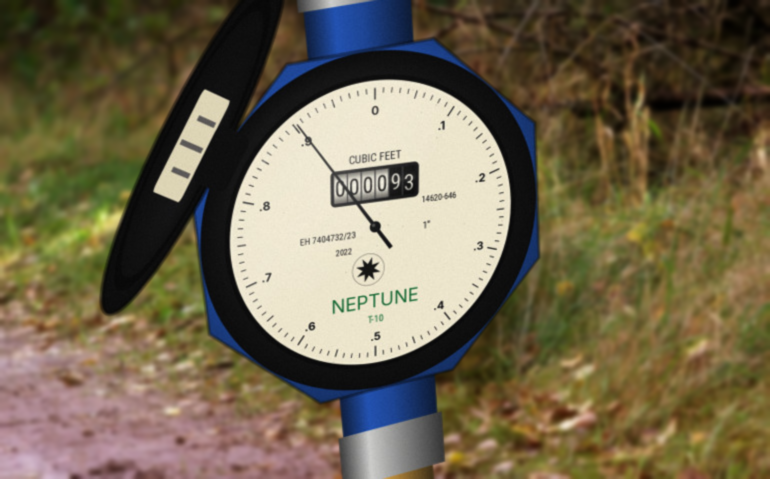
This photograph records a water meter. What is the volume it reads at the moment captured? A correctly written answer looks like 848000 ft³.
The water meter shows 92.90 ft³
